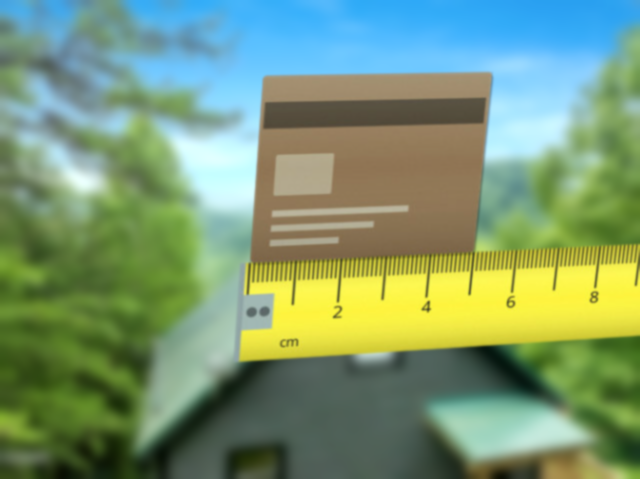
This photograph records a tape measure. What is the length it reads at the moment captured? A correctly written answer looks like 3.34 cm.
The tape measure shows 5 cm
